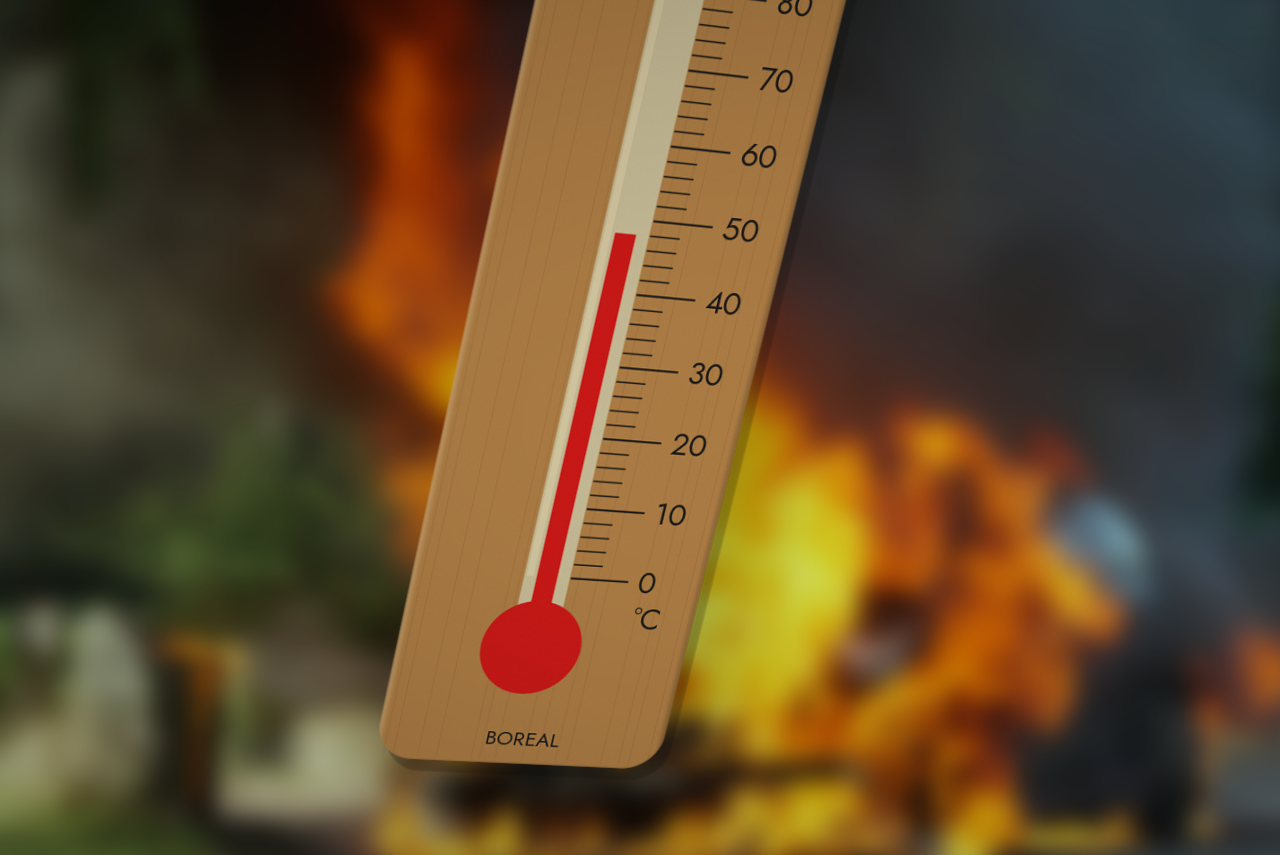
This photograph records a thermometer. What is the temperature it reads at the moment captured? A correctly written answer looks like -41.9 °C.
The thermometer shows 48 °C
